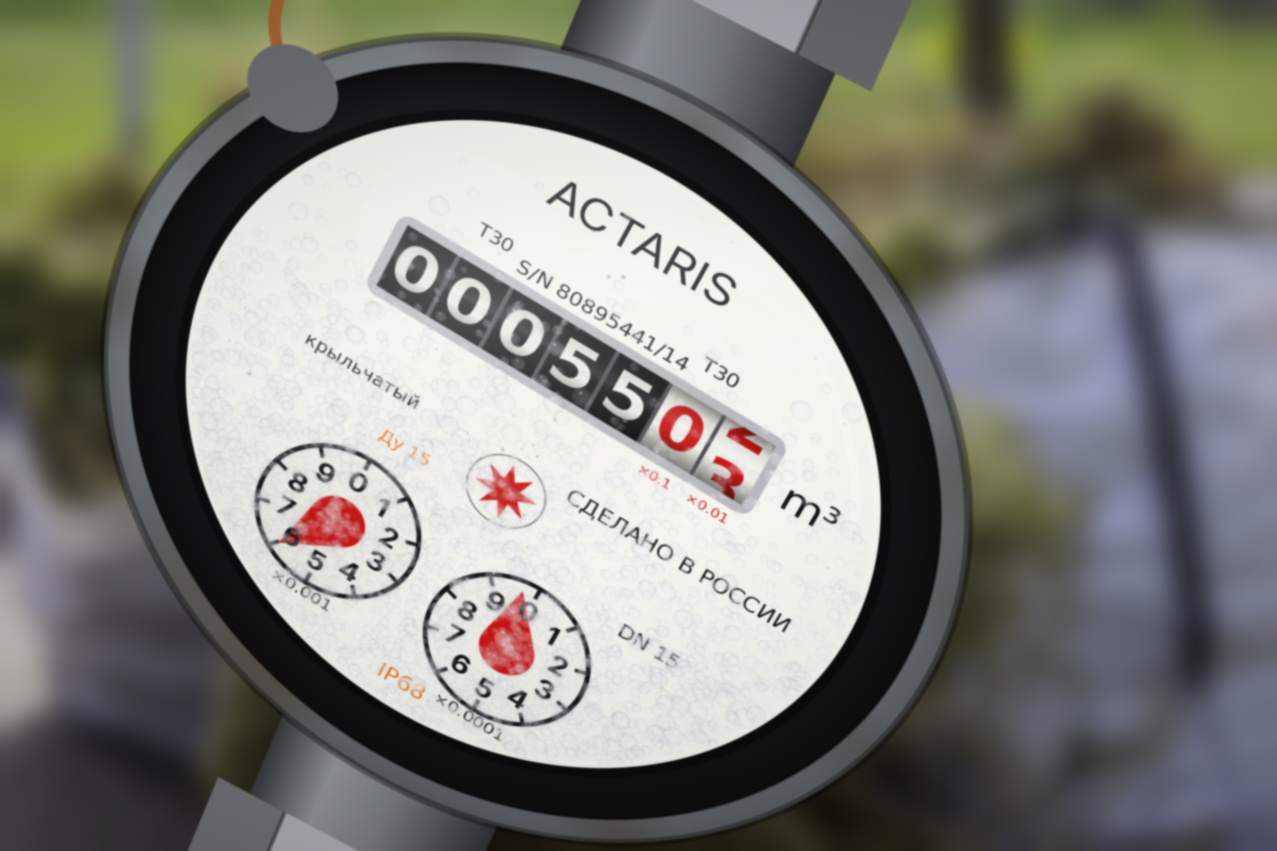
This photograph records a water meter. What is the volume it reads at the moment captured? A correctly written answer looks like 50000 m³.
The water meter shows 55.0259 m³
